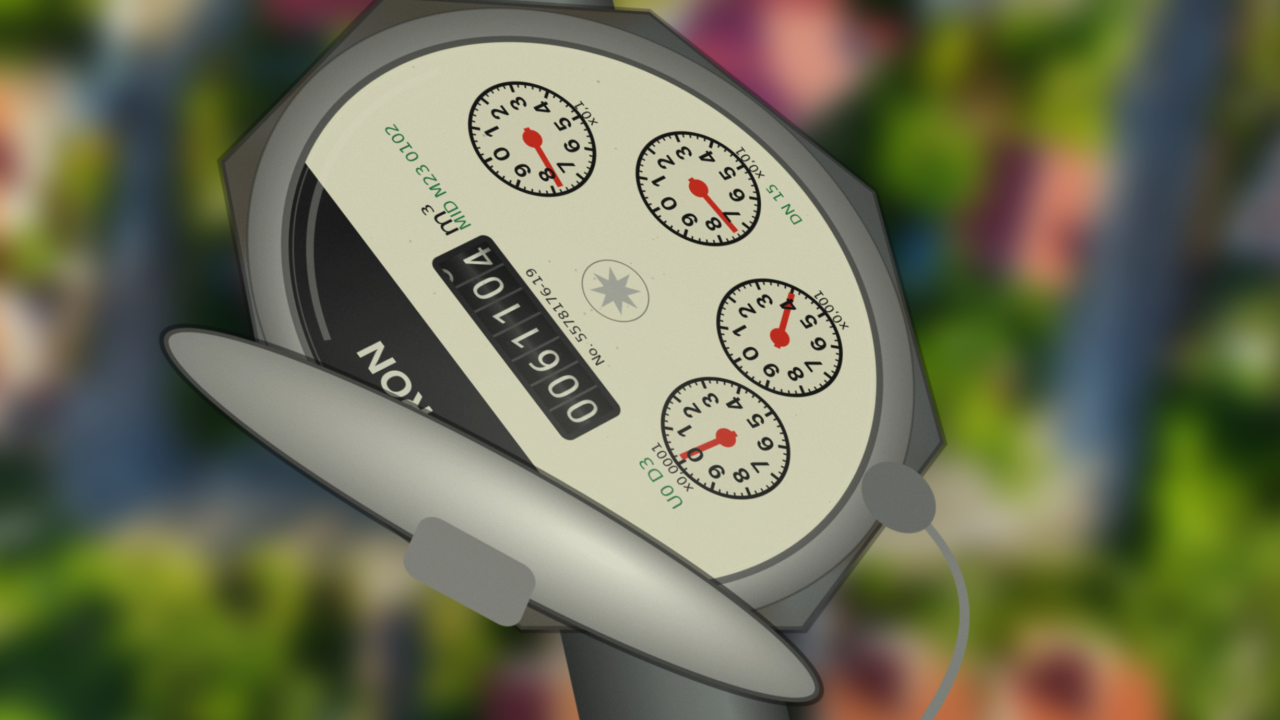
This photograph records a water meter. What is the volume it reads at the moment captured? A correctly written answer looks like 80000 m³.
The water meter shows 61103.7740 m³
